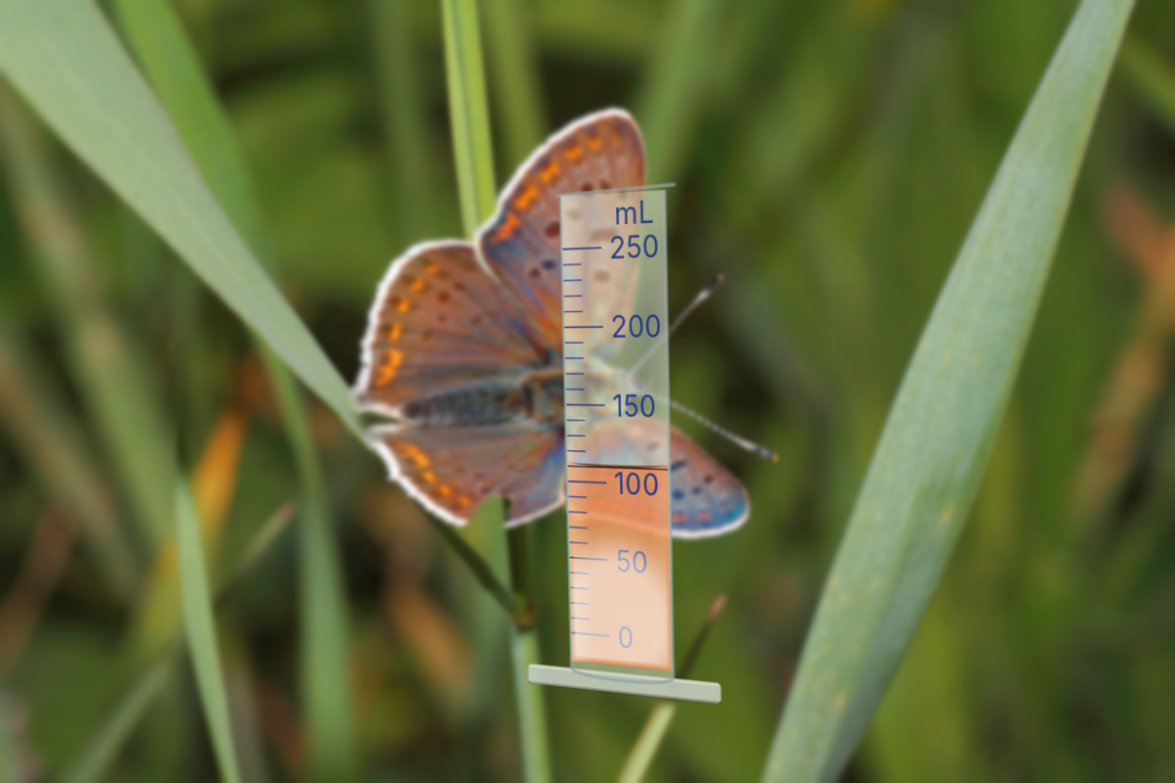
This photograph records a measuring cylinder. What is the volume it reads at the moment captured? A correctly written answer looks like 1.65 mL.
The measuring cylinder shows 110 mL
